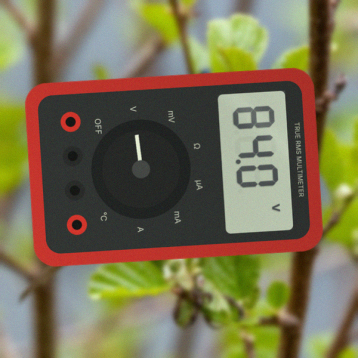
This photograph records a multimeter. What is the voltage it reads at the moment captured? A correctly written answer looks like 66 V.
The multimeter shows 84.0 V
